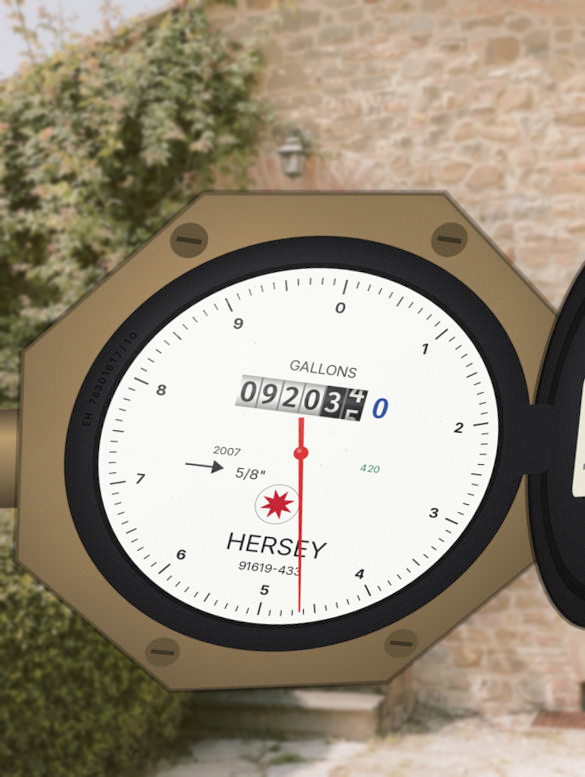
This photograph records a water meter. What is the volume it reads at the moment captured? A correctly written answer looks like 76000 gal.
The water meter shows 920344.6 gal
